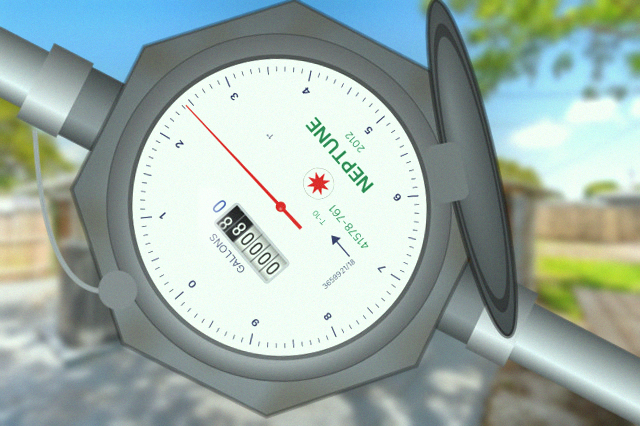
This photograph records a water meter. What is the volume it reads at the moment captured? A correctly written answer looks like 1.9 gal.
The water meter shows 882.4 gal
